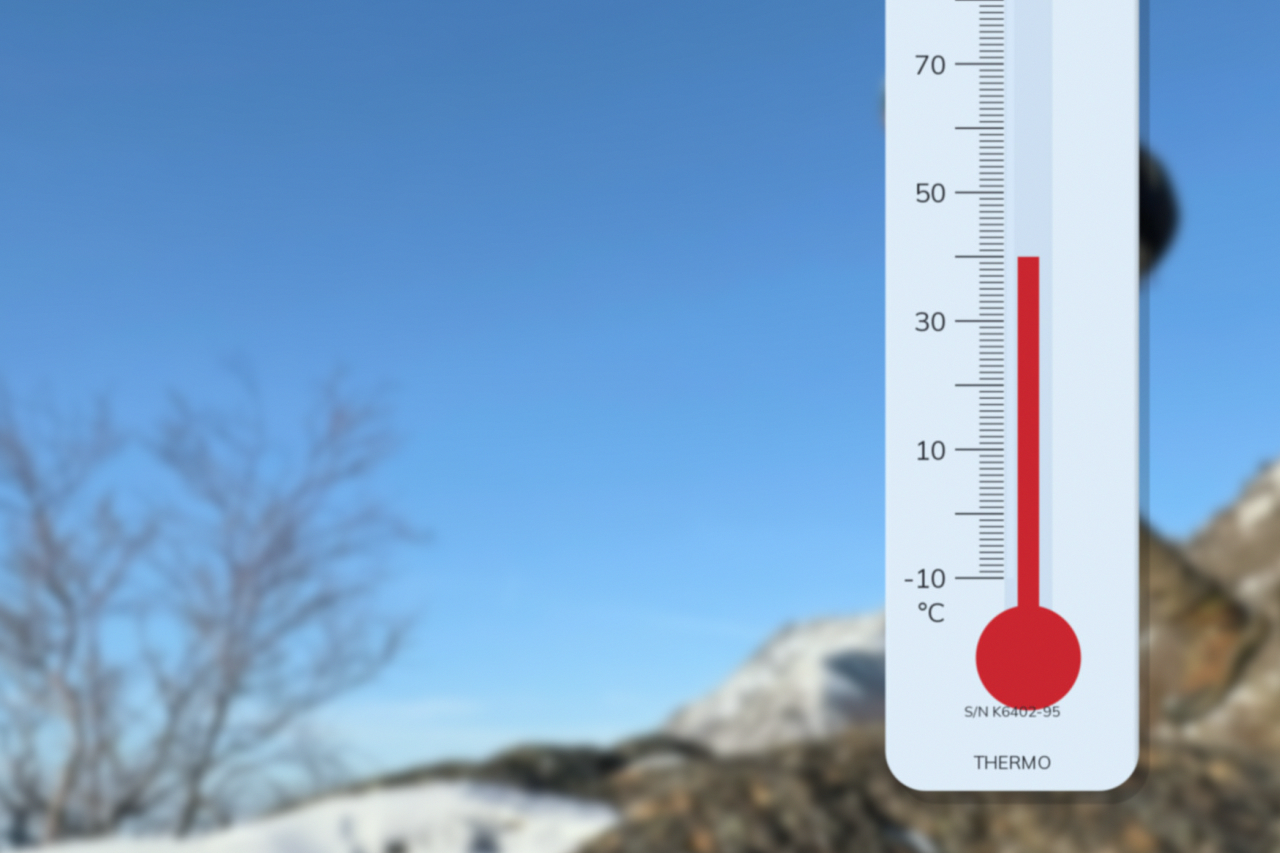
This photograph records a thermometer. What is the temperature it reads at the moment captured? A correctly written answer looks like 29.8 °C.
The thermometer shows 40 °C
